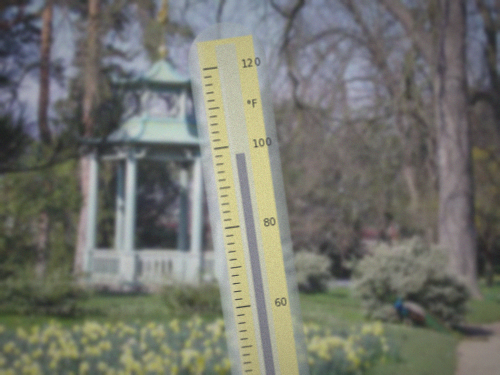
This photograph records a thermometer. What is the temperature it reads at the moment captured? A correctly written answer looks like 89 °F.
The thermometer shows 98 °F
